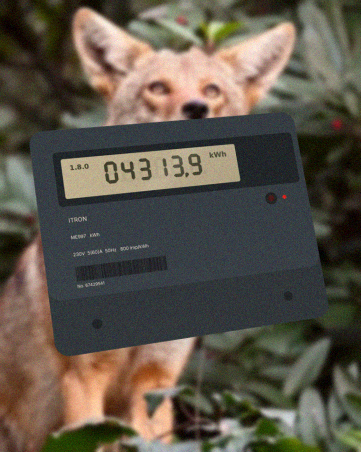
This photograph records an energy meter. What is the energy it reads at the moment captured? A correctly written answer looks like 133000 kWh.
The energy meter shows 4313.9 kWh
